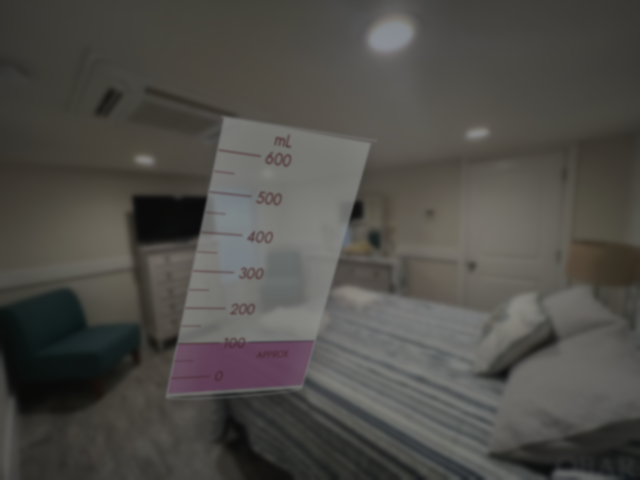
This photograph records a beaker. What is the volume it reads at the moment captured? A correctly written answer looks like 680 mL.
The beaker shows 100 mL
